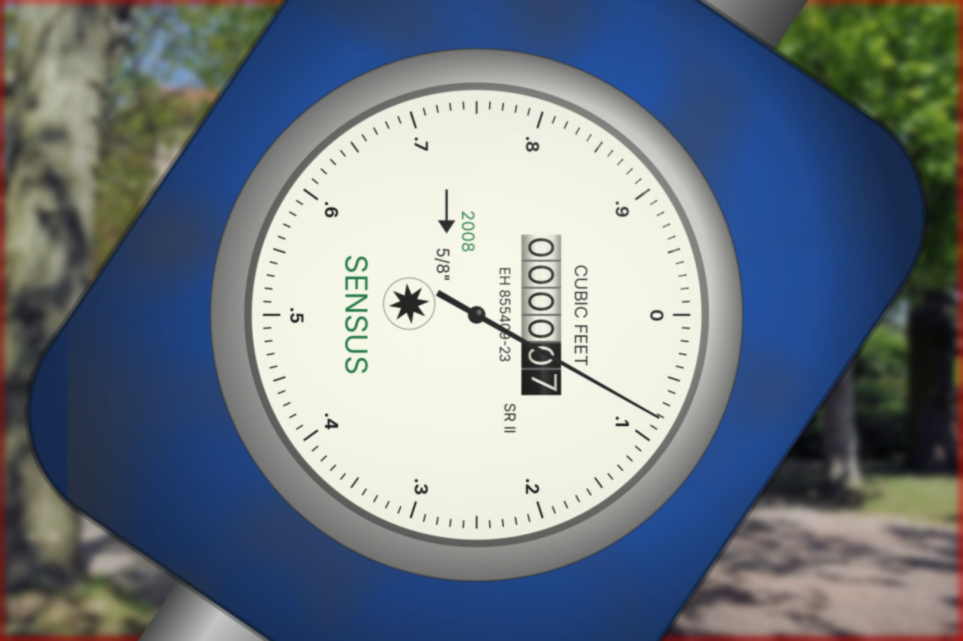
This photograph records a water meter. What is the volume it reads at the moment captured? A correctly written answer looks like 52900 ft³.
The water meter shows 7.08 ft³
